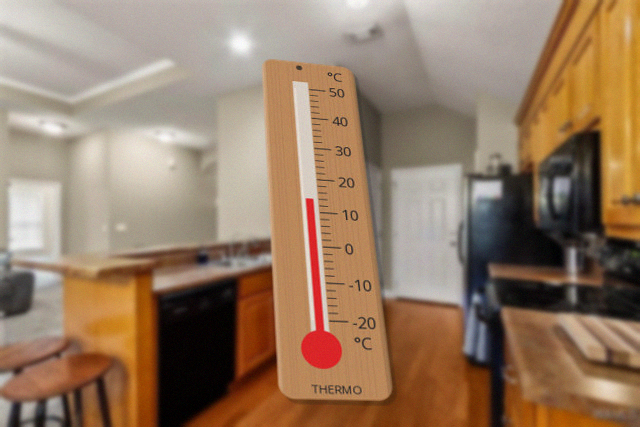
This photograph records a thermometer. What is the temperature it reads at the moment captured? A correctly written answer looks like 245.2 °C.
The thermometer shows 14 °C
